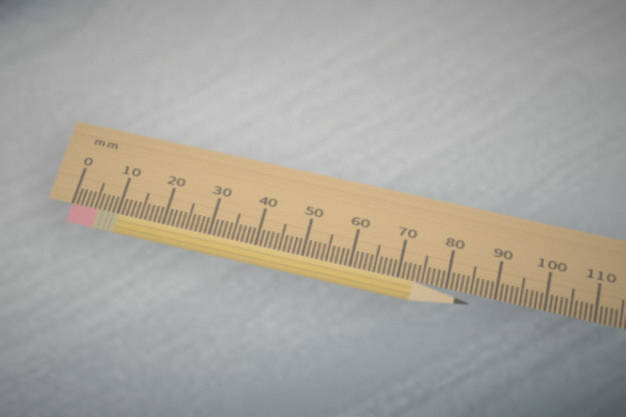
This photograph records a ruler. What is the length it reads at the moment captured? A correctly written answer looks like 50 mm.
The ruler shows 85 mm
